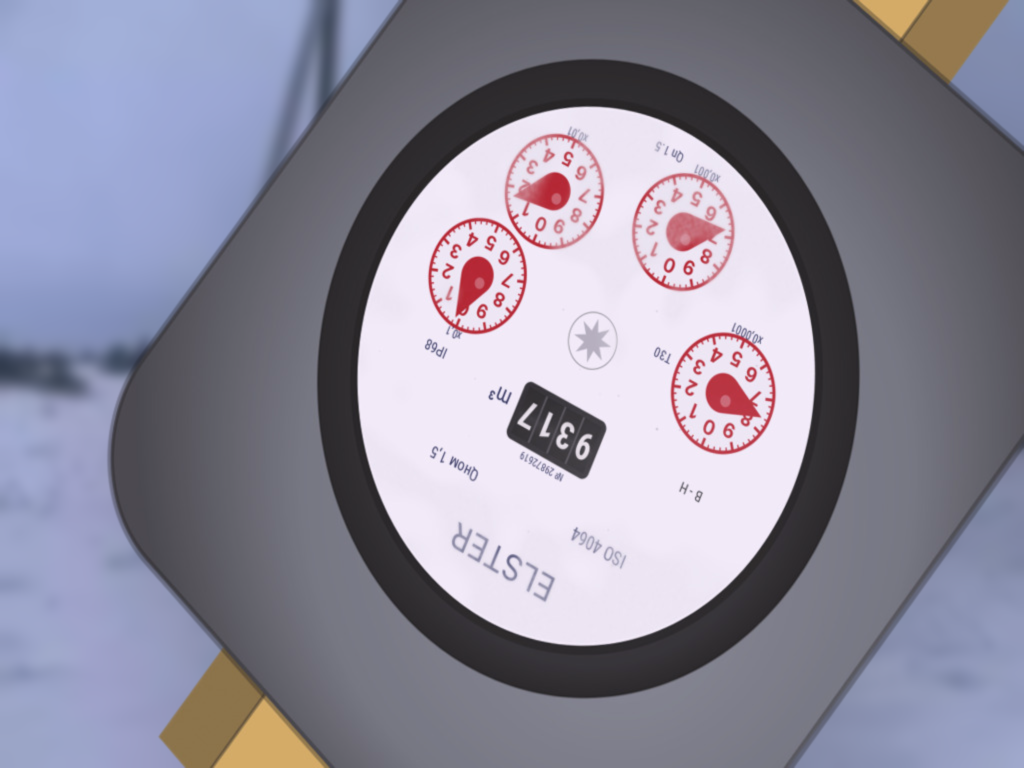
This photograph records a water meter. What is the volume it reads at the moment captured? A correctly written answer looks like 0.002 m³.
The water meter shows 9317.0167 m³
